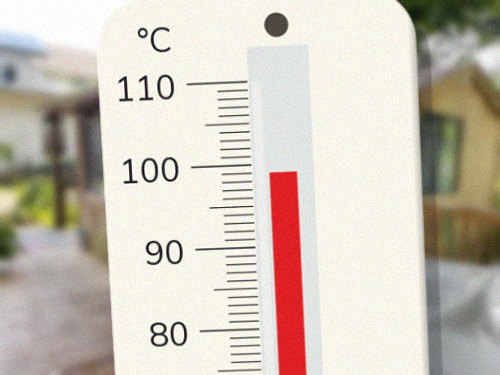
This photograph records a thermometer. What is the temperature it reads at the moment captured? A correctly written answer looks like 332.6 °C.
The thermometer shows 99 °C
